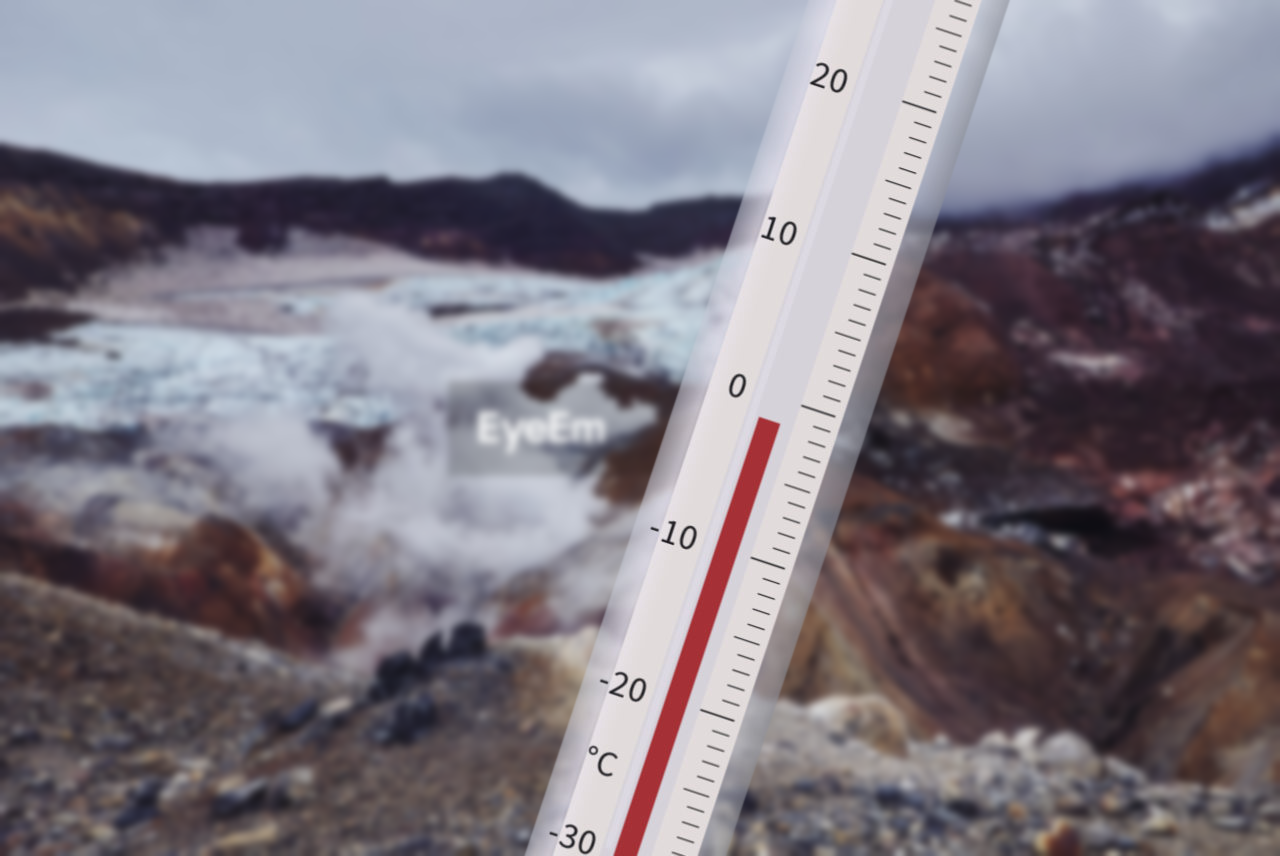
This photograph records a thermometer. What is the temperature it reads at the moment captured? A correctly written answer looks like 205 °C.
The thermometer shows -1.5 °C
